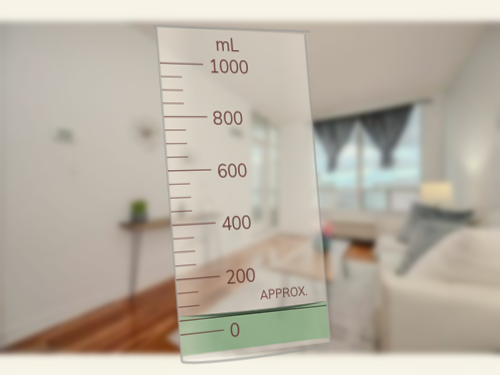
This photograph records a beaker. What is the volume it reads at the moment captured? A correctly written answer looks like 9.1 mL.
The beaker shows 50 mL
